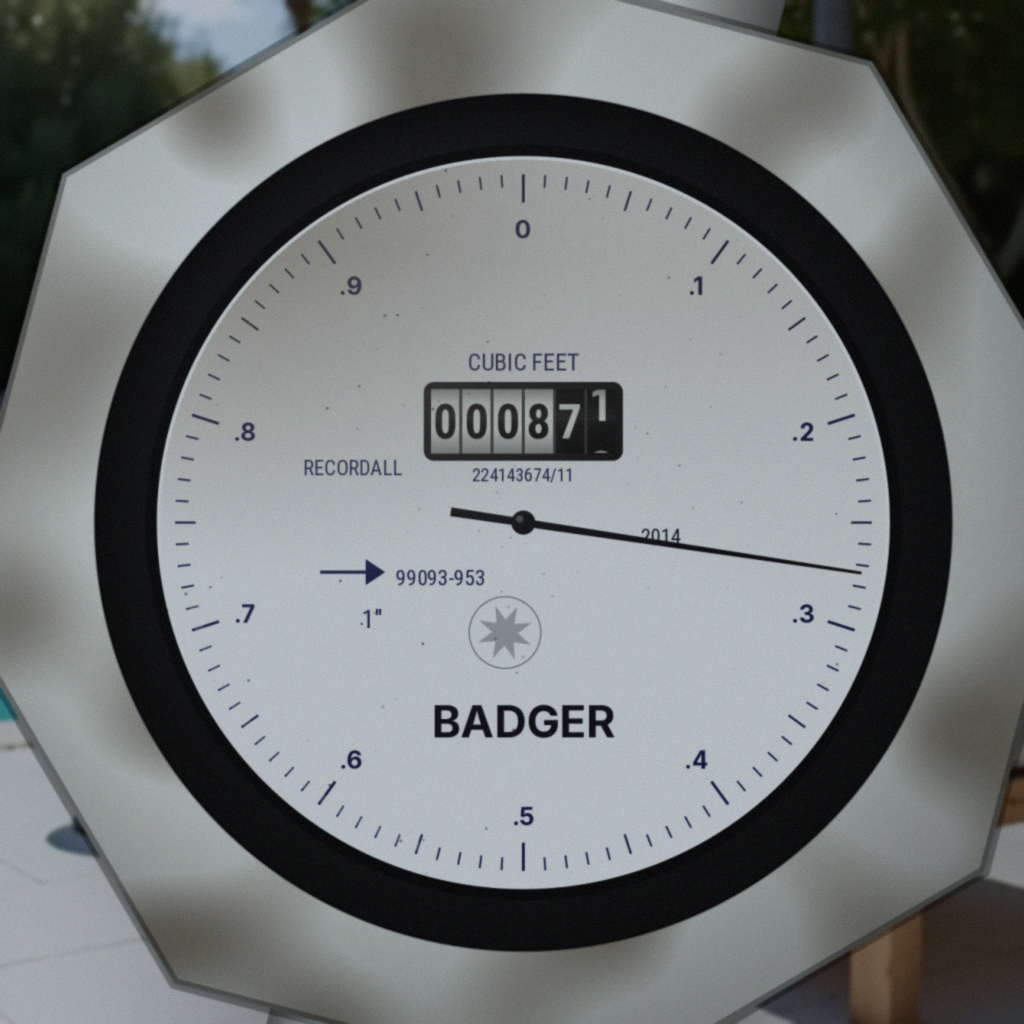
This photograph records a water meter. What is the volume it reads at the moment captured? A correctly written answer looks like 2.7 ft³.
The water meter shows 871.27 ft³
